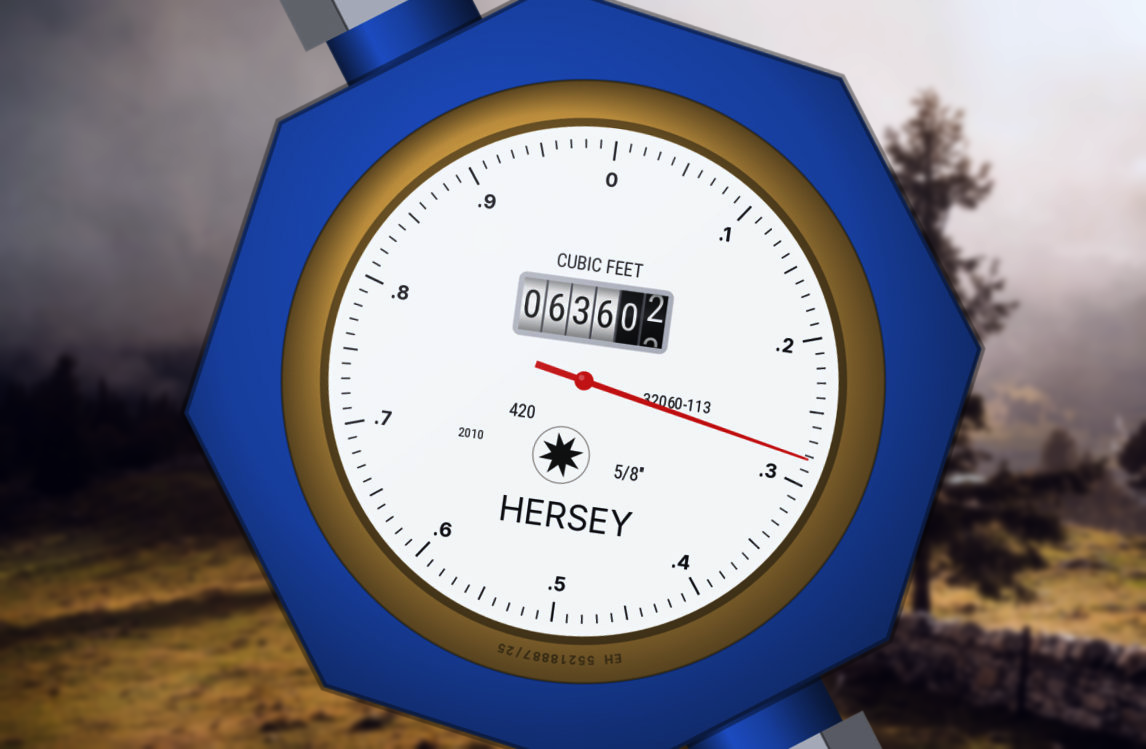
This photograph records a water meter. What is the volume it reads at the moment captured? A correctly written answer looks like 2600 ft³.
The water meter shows 63602.28 ft³
